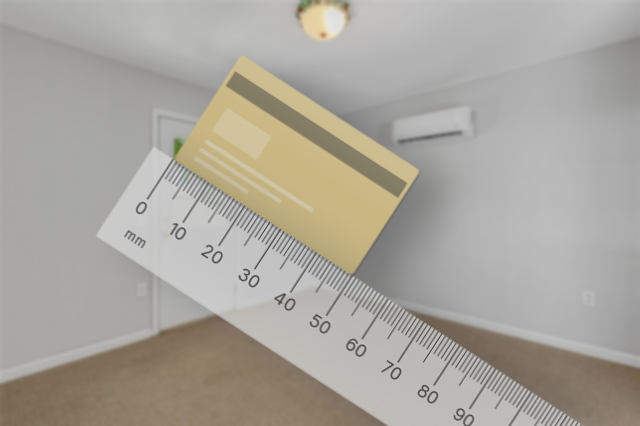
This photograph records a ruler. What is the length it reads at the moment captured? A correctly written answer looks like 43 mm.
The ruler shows 50 mm
